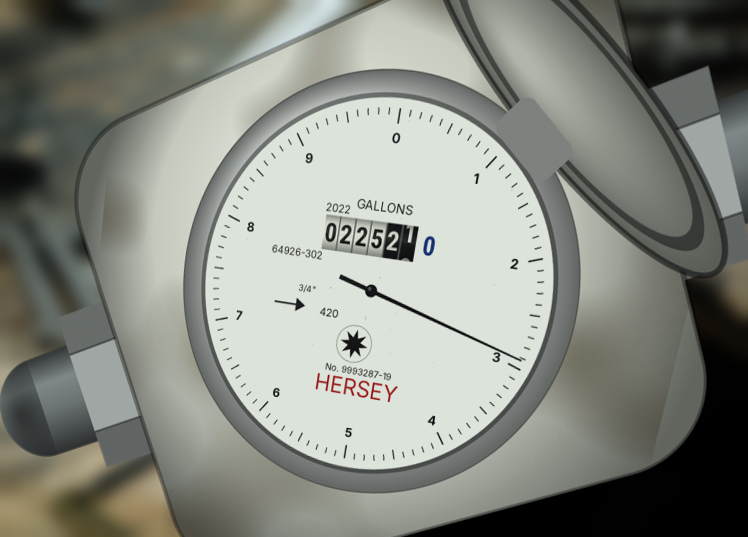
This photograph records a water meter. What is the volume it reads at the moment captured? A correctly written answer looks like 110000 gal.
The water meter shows 225212.9 gal
